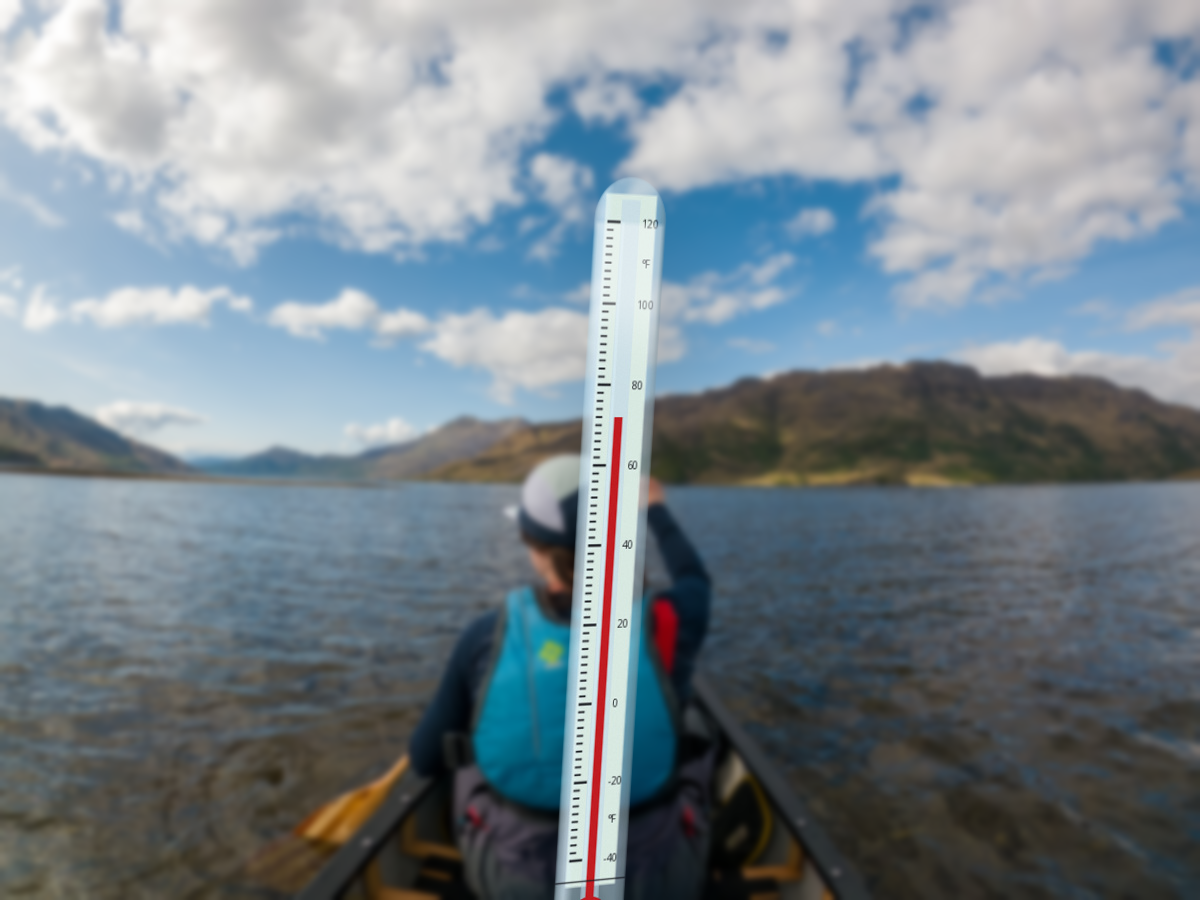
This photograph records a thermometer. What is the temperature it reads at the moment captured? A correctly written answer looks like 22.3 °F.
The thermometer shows 72 °F
